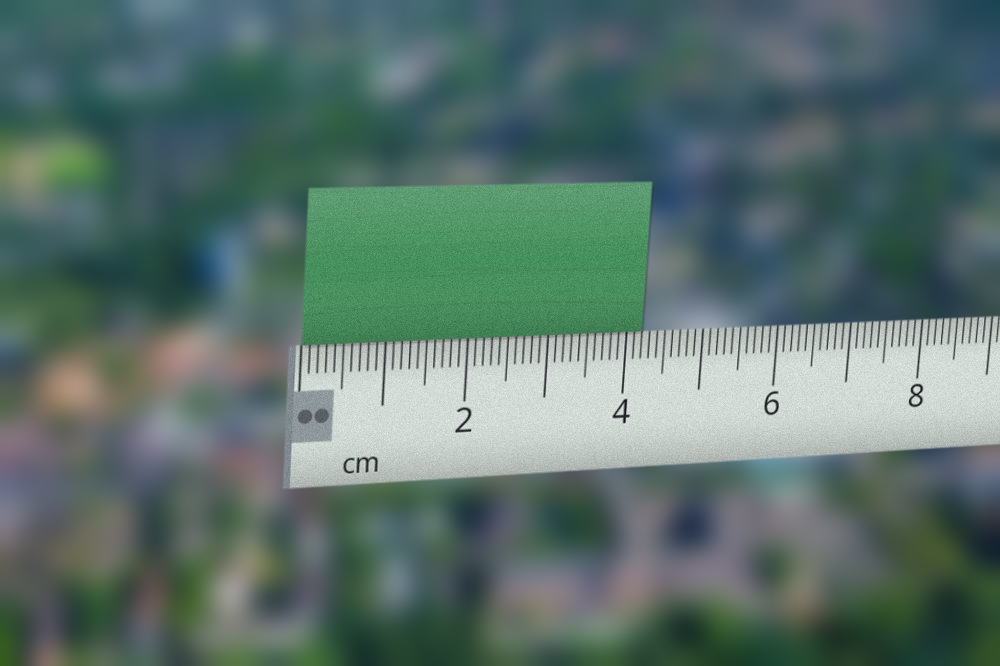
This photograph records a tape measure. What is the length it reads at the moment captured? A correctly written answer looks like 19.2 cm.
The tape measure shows 4.2 cm
